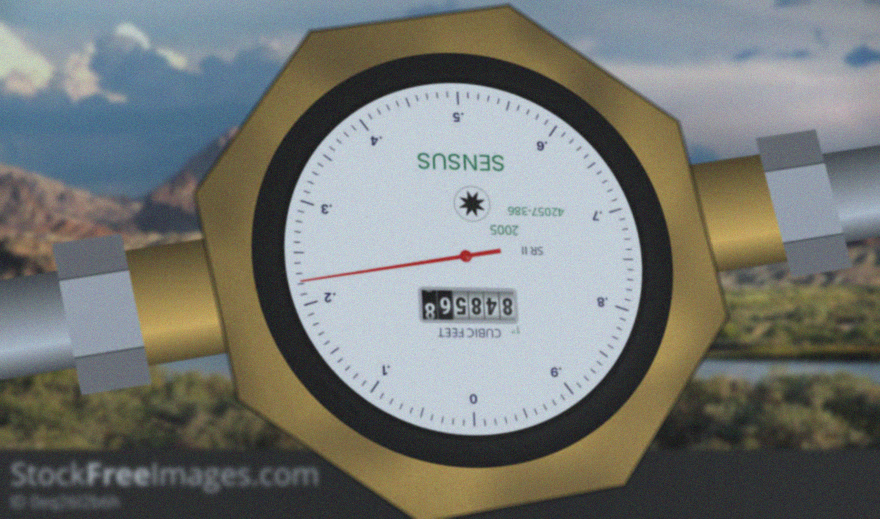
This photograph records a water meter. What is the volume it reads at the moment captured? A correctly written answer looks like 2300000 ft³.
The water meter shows 848568.22 ft³
